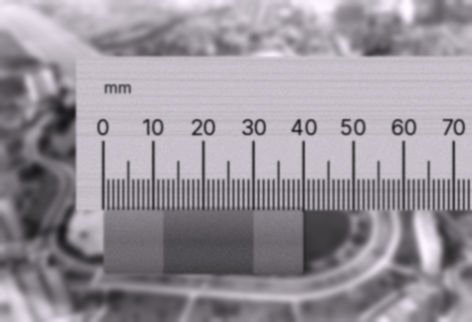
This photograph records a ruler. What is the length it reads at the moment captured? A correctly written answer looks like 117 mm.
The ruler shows 40 mm
